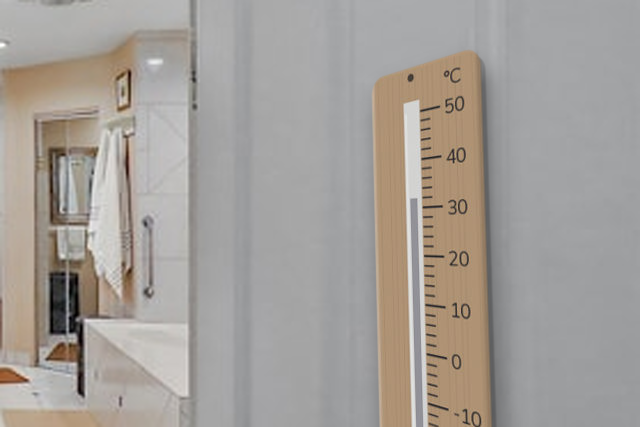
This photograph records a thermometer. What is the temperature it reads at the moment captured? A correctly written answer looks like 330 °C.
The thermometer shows 32 °C
